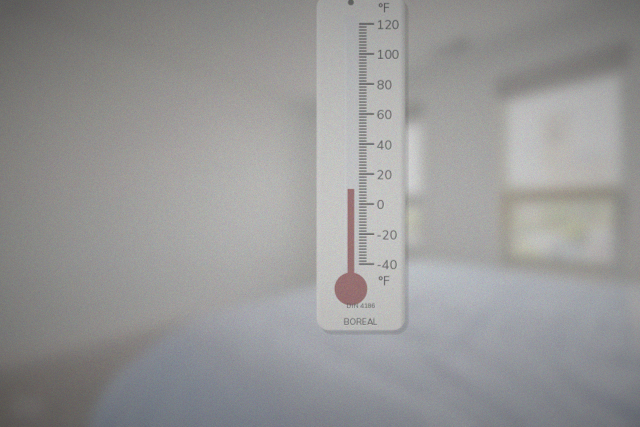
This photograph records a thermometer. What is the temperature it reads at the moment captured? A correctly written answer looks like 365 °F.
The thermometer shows 10 °F
